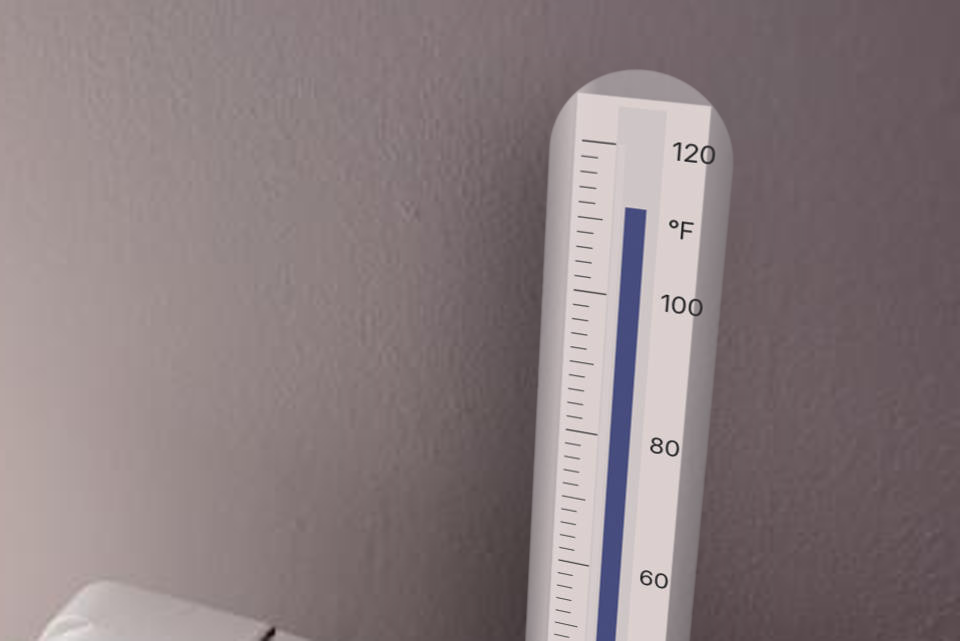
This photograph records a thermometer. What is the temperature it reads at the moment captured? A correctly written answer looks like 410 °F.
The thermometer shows 112 °F
